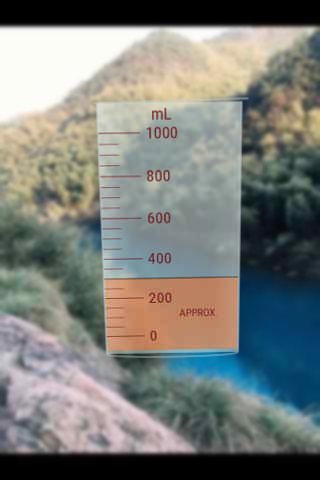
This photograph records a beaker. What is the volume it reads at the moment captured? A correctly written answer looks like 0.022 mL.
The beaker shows 300 mL
